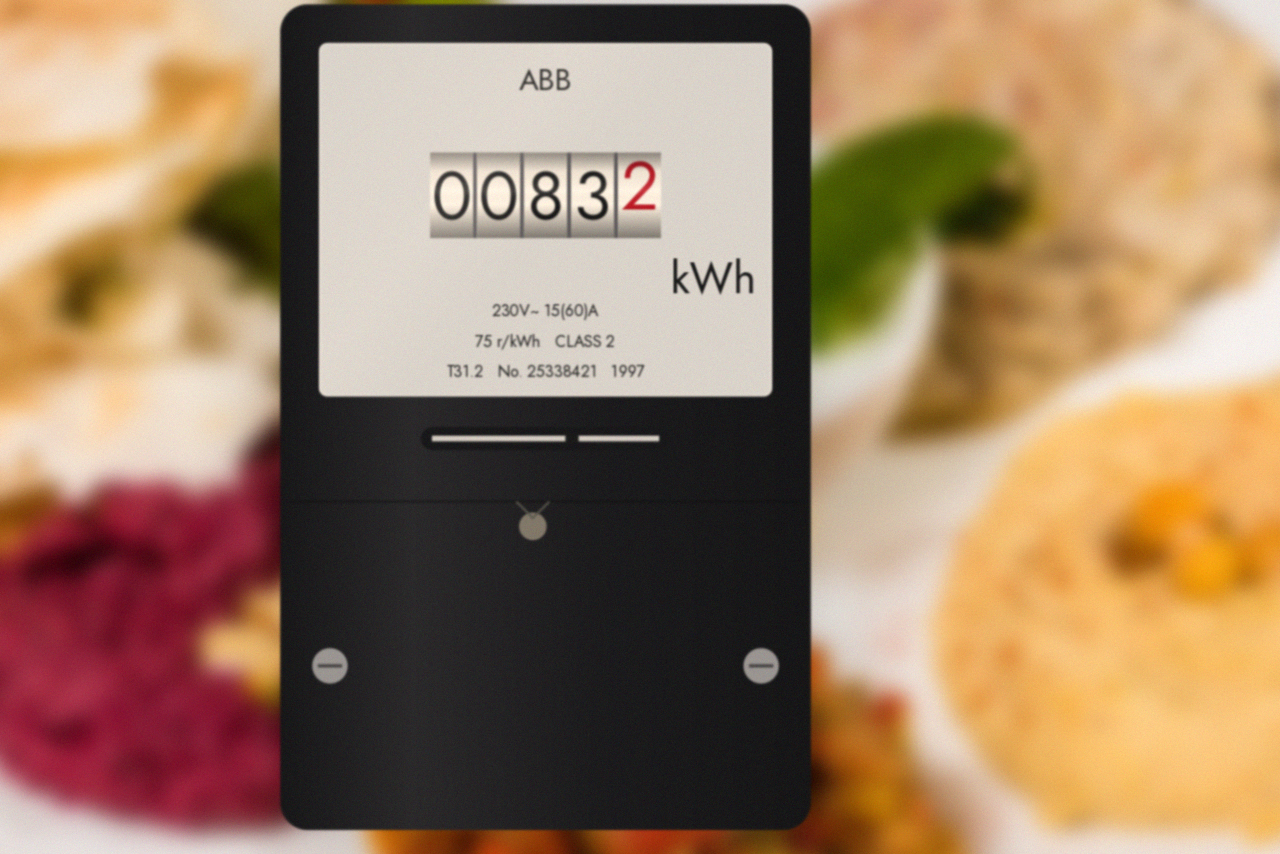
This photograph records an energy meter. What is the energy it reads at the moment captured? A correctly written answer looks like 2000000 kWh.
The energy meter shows 83.2 kWh
